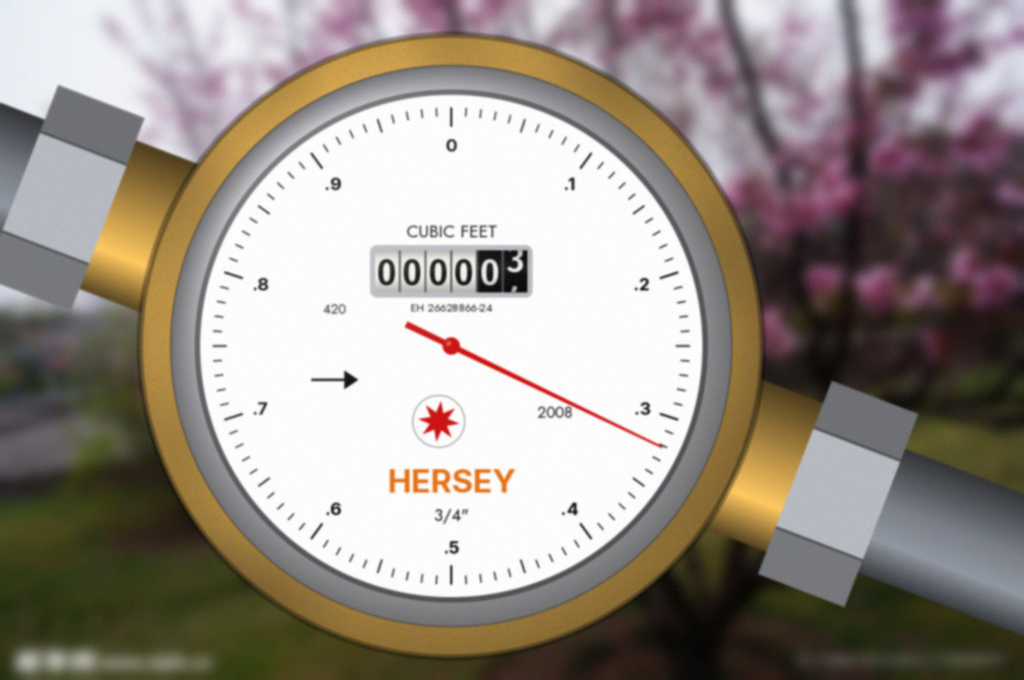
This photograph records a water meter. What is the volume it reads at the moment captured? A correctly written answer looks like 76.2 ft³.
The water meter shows 3.32 ft³
